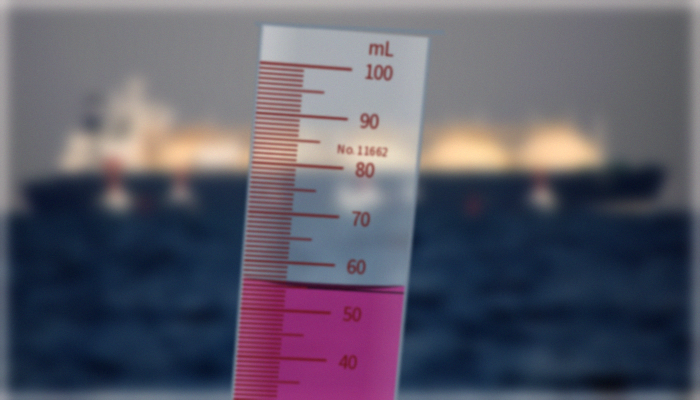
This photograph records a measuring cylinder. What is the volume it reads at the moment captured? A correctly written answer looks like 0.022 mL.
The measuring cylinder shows 55 mL
